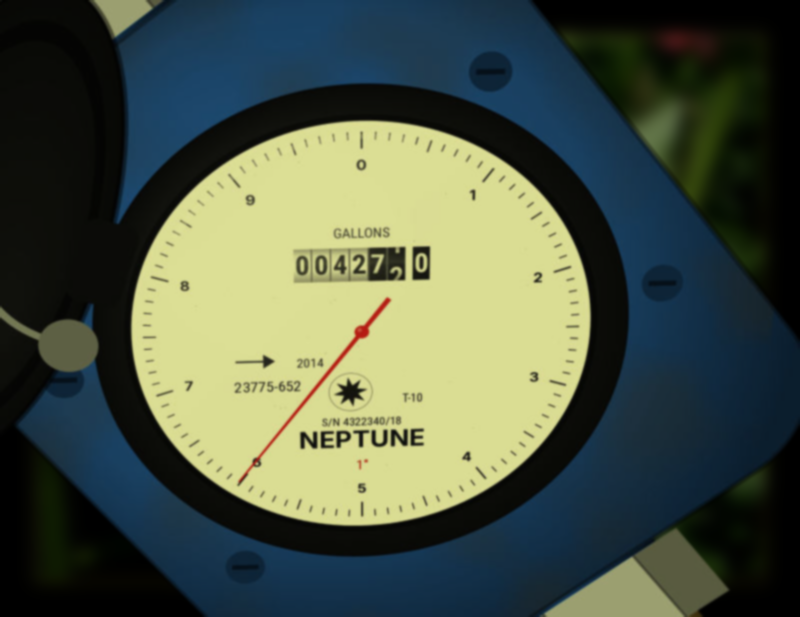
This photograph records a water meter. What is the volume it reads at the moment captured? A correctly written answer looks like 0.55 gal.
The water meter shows 42716.0 gal
